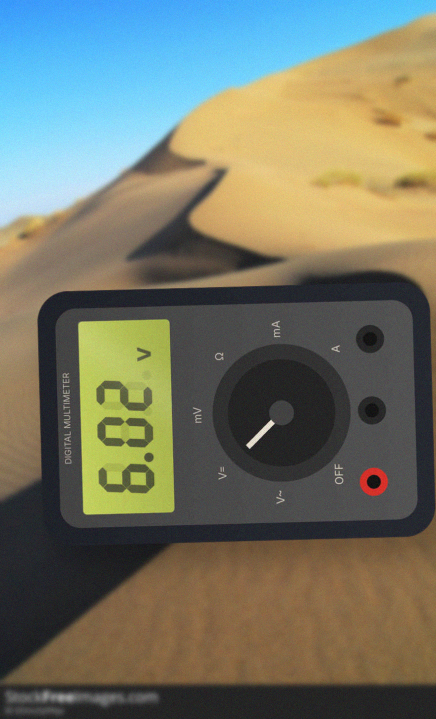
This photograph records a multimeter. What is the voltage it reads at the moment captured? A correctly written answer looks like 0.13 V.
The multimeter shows 6.02 V
